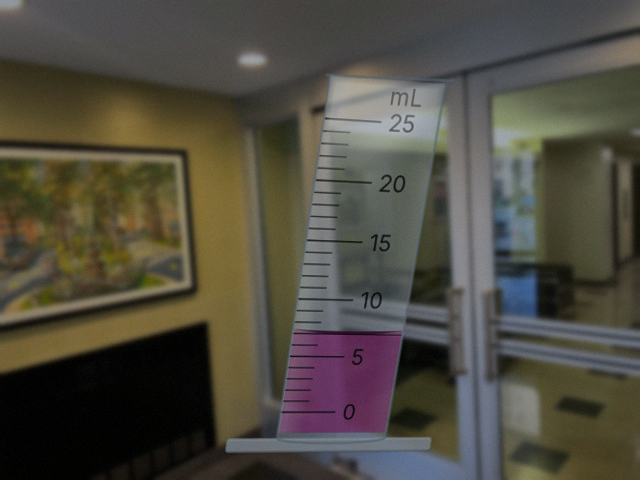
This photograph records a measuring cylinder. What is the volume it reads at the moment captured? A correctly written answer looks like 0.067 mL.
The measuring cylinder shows 7 mL
